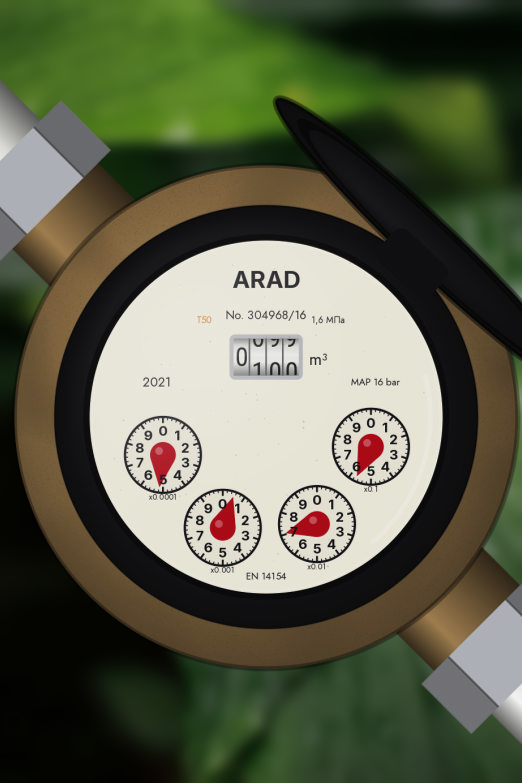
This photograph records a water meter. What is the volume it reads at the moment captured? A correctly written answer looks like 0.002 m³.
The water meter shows 99.5705 m³
